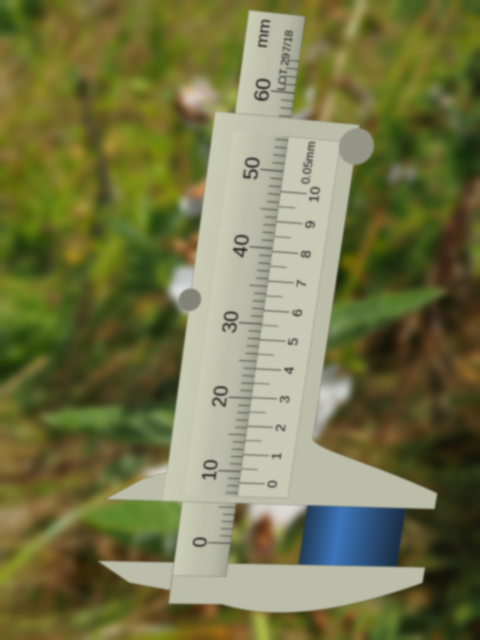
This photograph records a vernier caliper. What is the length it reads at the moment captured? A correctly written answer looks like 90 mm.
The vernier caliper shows 8.4 mm
